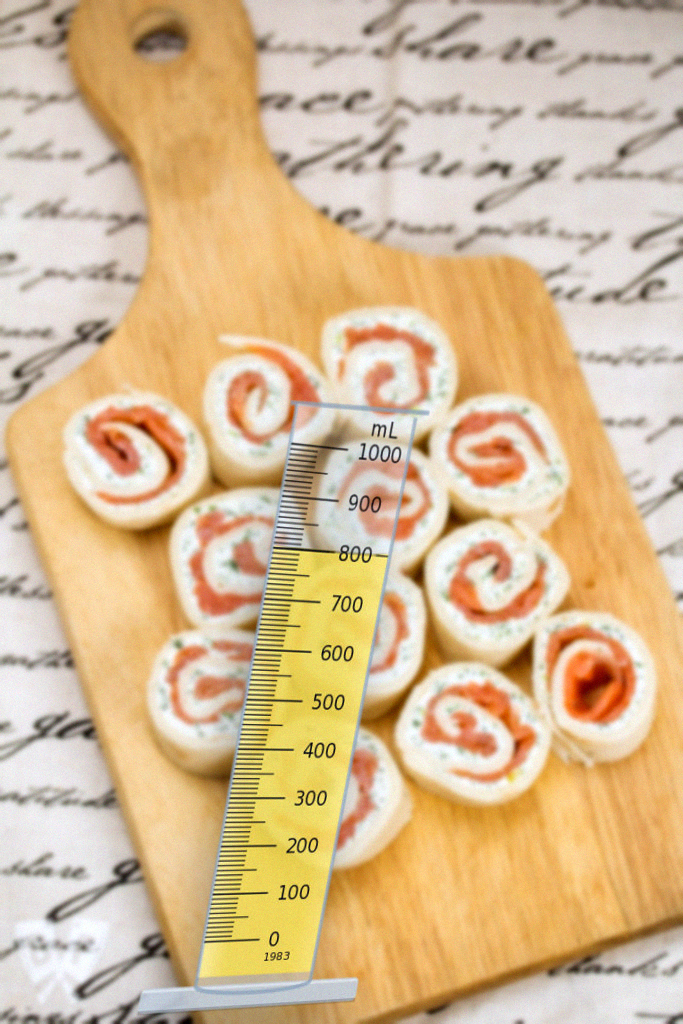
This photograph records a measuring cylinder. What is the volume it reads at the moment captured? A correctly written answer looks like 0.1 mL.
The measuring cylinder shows 800 mL
